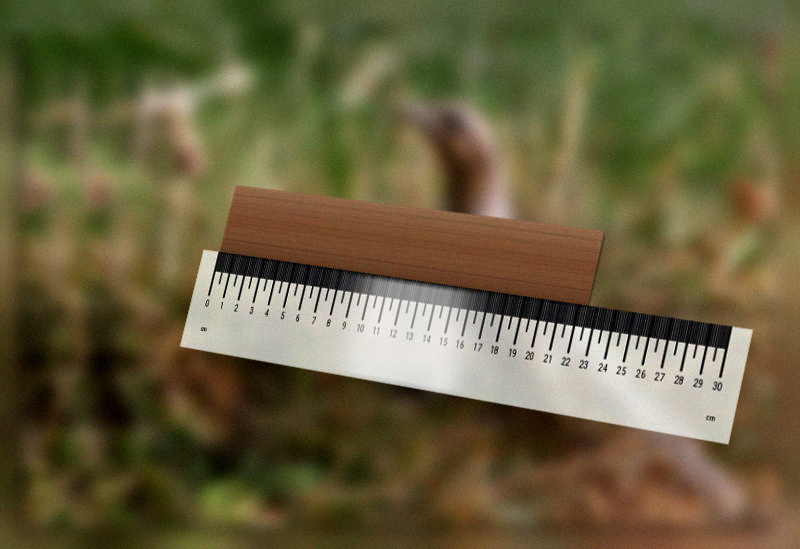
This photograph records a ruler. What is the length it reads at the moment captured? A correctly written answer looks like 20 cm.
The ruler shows 22.5 cm
